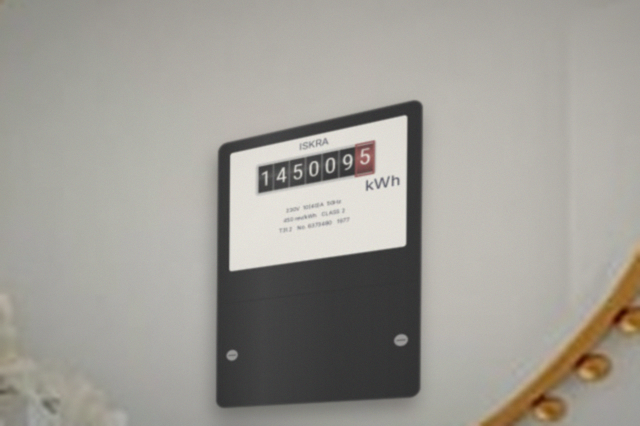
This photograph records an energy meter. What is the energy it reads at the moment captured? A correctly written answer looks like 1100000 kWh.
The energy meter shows 145009.5 kWh
